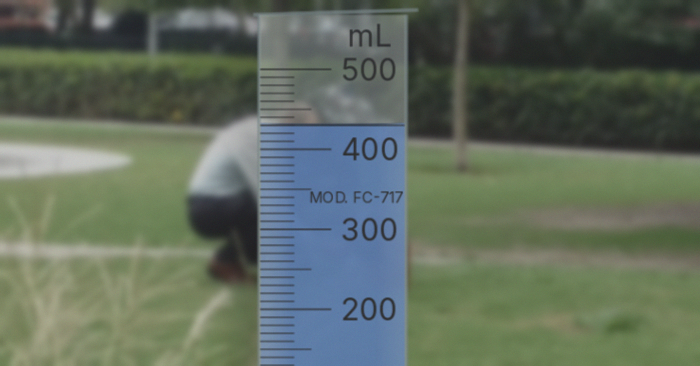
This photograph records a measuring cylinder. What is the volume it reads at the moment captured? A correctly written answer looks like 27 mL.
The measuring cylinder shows 430 mL
